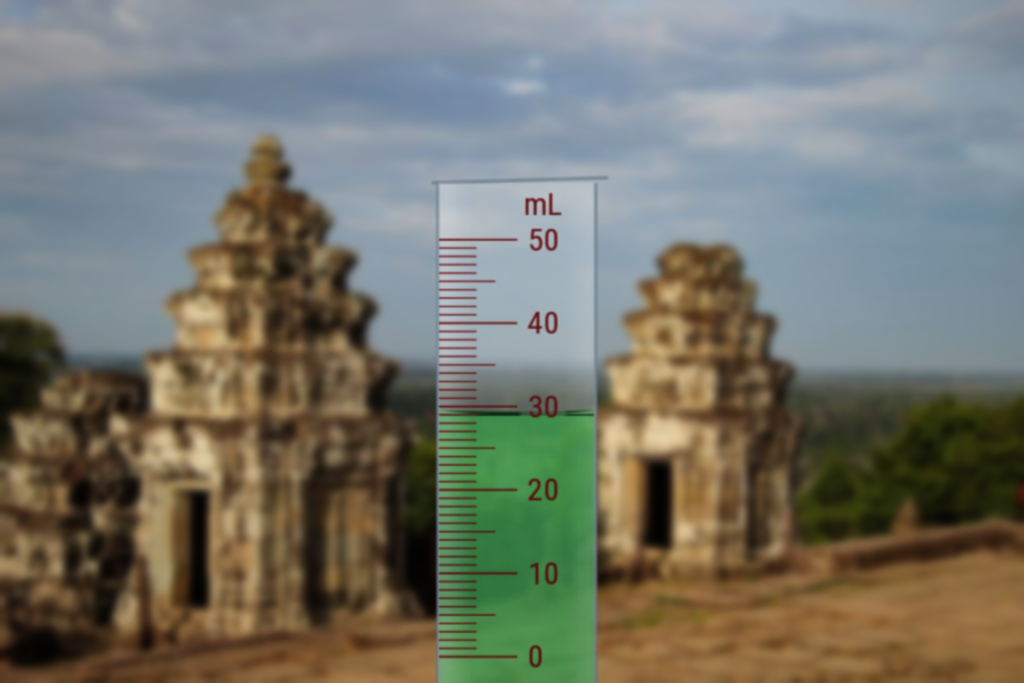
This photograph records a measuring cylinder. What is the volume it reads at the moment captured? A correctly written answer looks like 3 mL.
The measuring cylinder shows 29 mL
